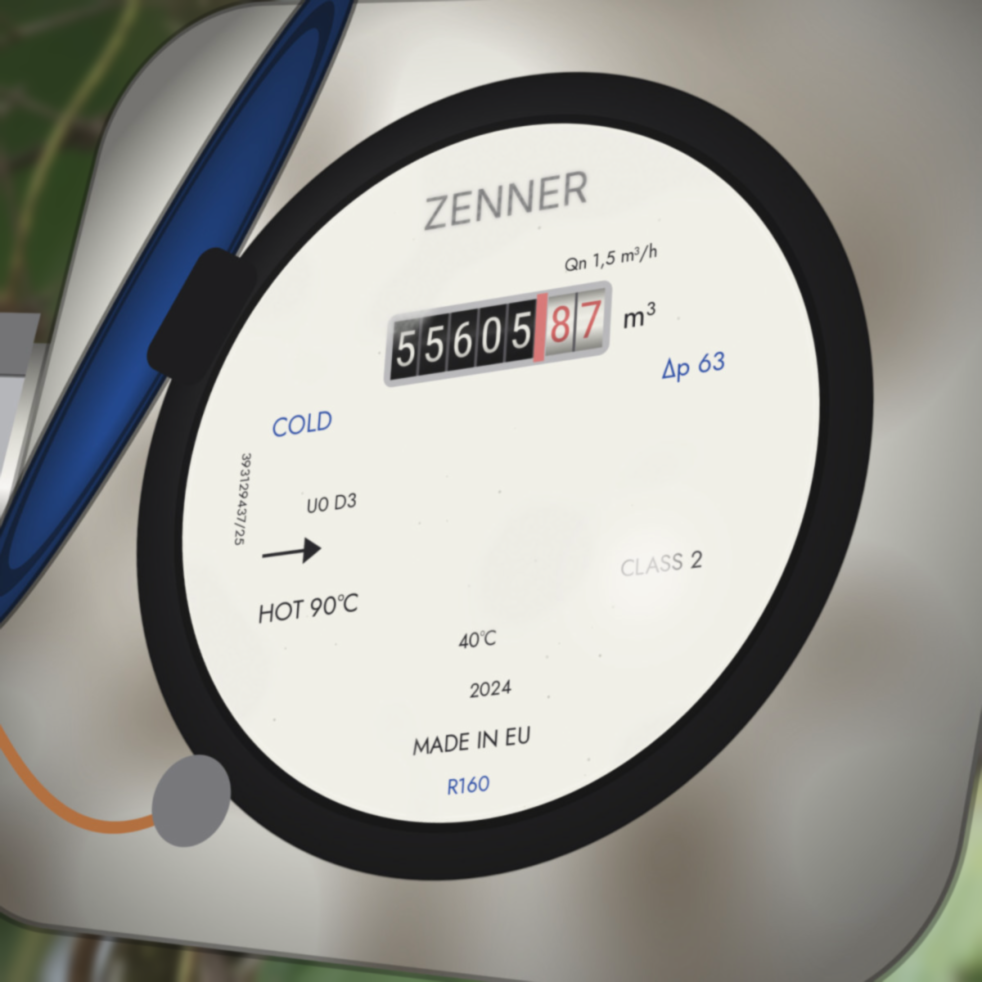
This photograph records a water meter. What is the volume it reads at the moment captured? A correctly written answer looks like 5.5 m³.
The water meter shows 55605.87 m³
